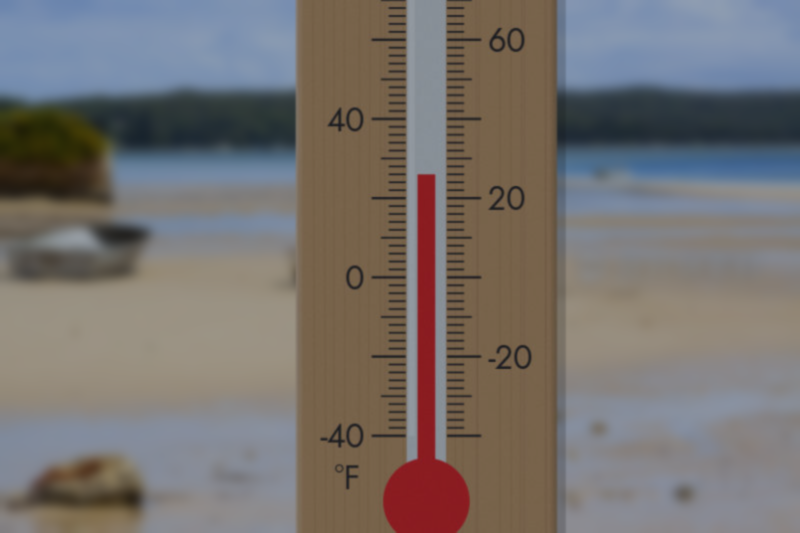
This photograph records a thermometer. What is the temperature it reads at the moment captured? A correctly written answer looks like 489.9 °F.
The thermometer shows 26 °F
